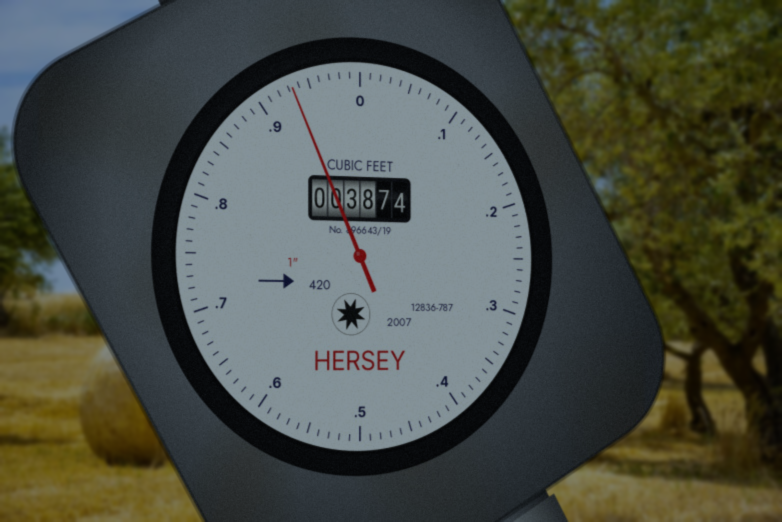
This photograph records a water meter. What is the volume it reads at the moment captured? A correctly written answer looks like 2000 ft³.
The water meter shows 3873.93 ft³
